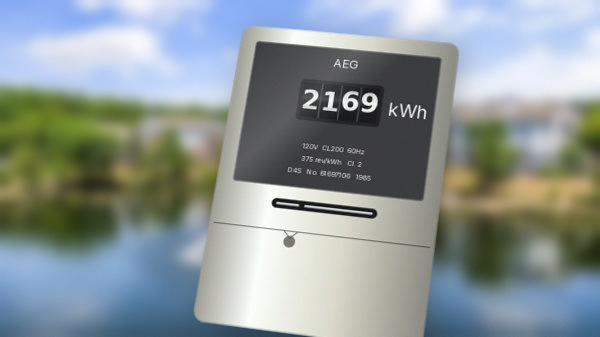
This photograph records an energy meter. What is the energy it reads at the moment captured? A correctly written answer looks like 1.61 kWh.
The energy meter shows 2169 kWh
